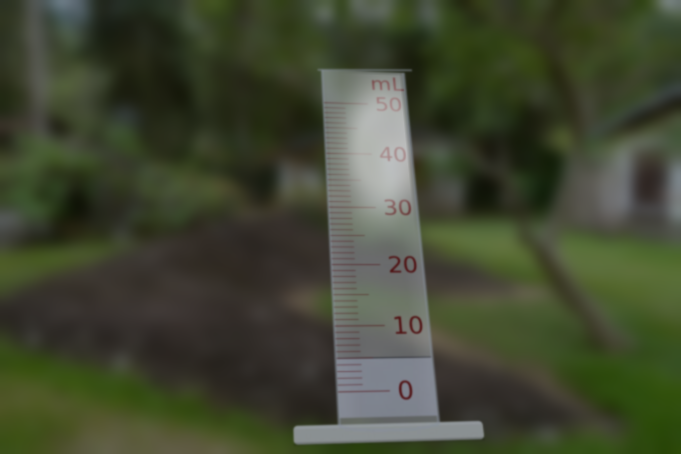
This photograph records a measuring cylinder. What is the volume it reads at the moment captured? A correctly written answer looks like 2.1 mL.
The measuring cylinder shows 5 mL
